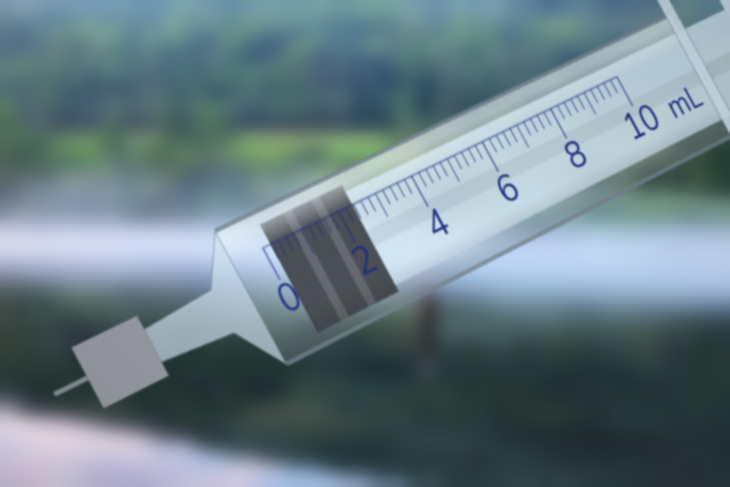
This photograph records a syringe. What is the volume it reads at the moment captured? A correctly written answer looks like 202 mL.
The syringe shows 0.2 mL
